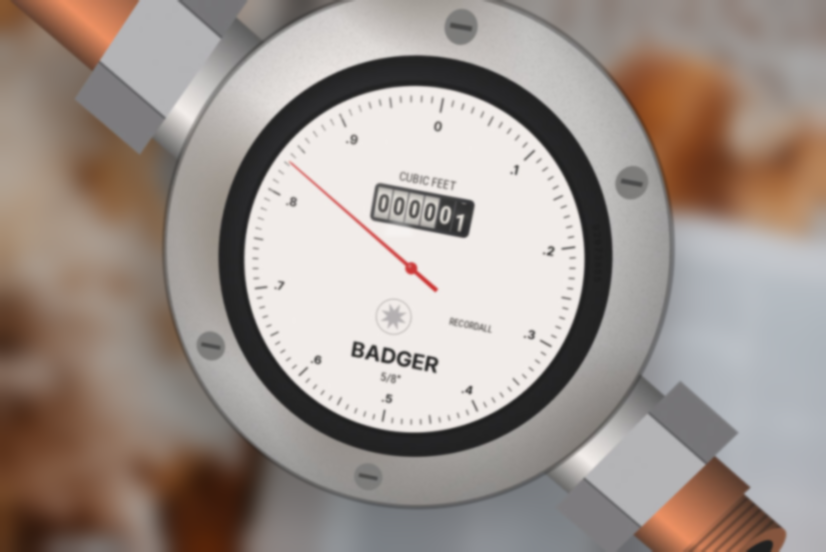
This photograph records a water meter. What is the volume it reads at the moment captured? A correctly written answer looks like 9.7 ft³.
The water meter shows 0.83 ft³
